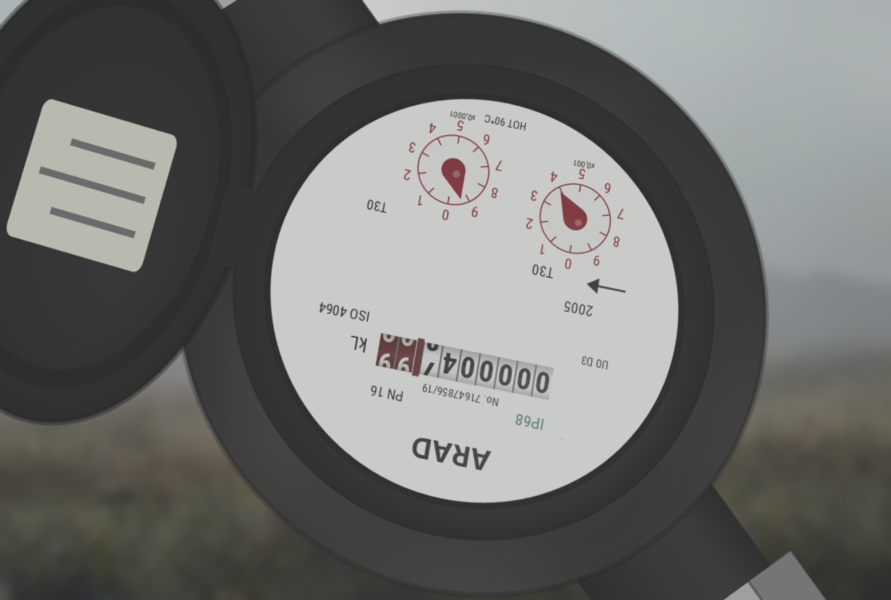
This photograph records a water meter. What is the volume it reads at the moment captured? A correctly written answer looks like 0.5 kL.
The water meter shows 47.9939 kL
